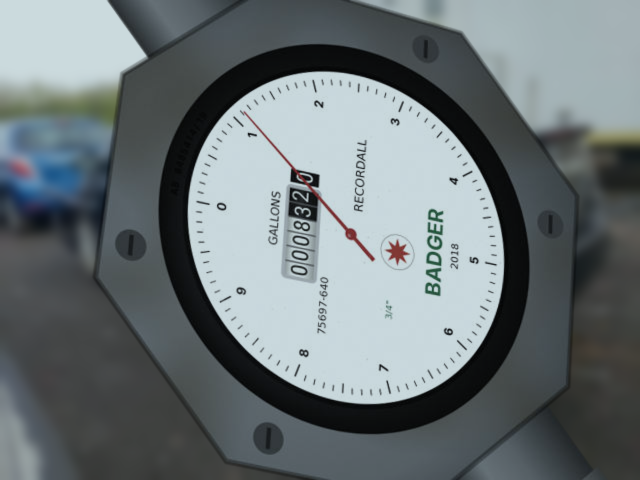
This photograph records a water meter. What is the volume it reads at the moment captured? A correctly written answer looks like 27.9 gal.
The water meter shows 8321.1 gal
